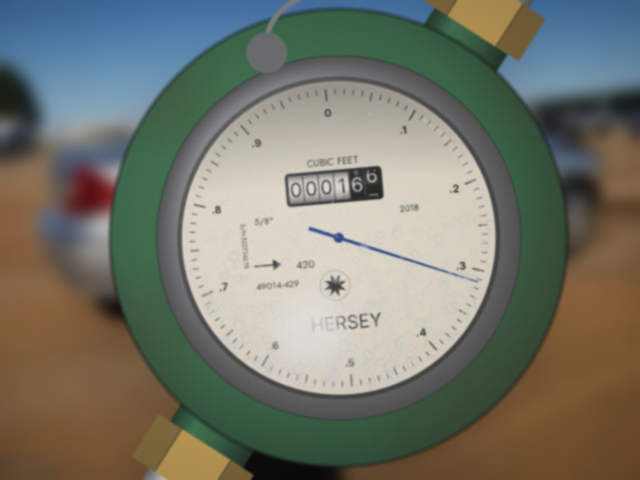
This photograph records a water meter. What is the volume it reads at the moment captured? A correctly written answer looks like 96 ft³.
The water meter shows 166.31 ft³
